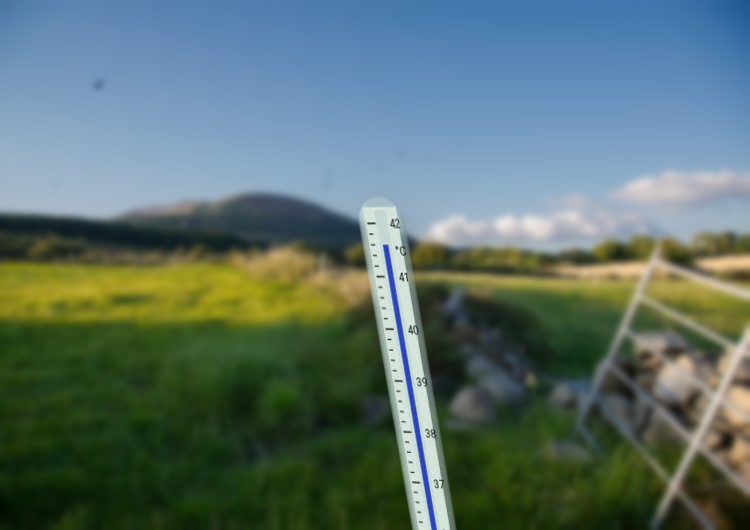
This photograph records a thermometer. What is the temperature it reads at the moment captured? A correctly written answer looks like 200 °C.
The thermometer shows 41.6 °C
